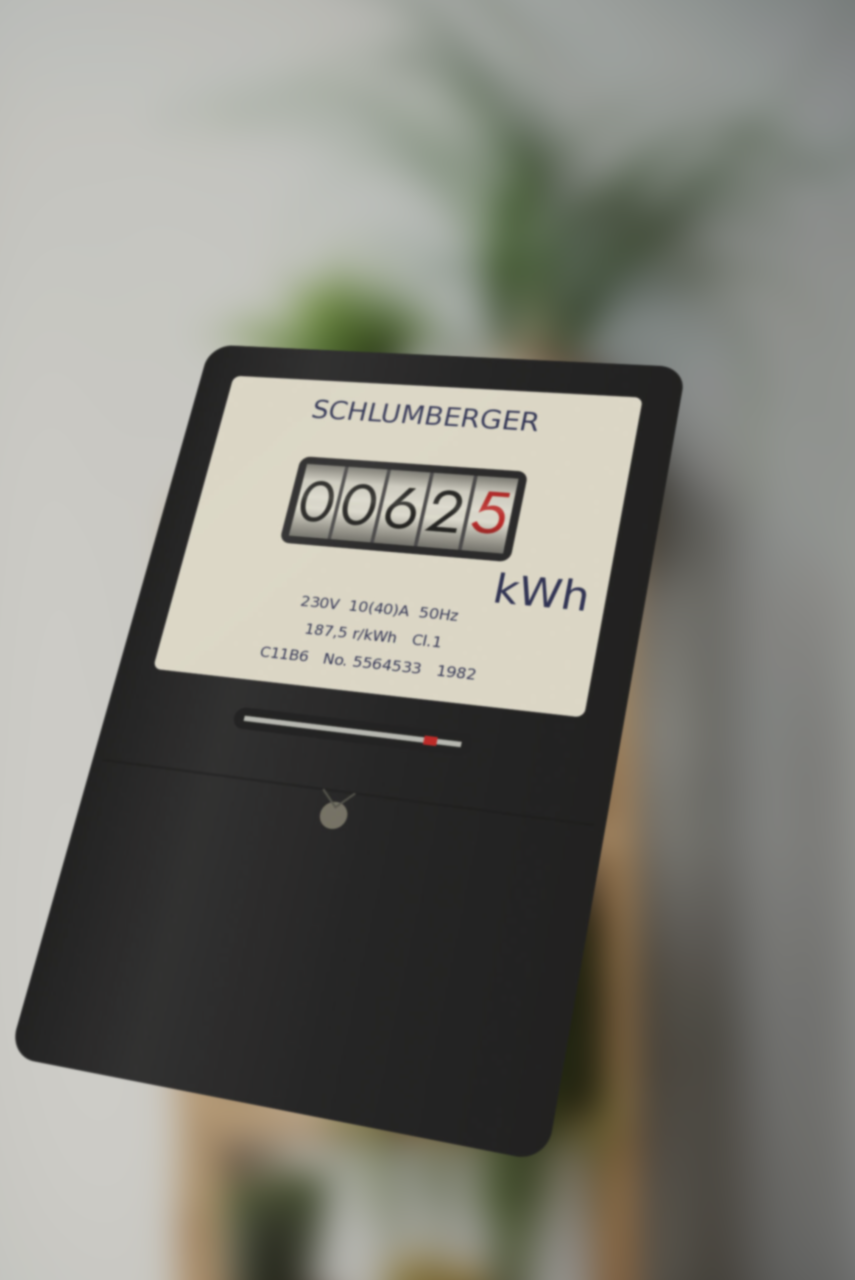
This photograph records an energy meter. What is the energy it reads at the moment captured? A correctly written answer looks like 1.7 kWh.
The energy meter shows 62.5 kWh
